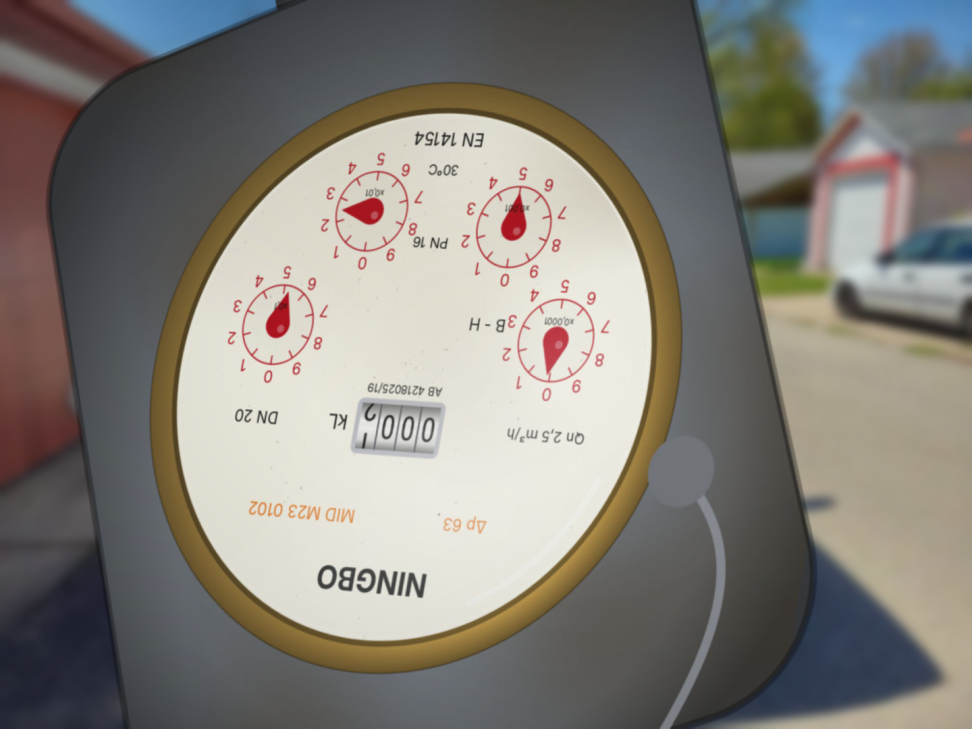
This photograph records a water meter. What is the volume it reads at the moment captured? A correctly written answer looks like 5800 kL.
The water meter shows 1.5250 kL
